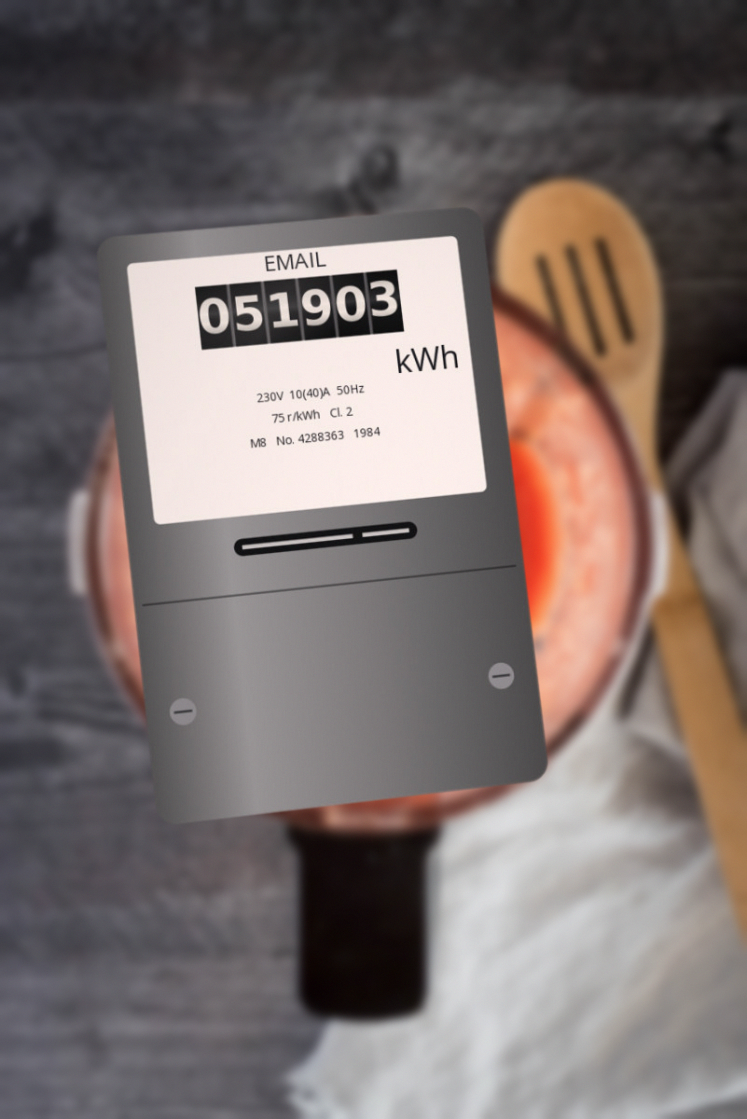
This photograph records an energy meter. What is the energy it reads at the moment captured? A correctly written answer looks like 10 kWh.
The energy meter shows 51903 kWh
